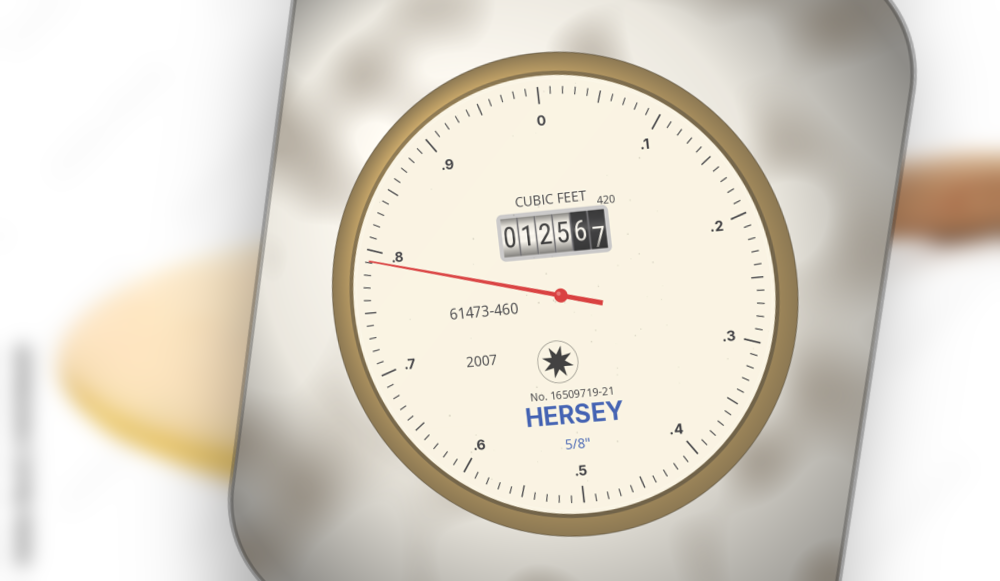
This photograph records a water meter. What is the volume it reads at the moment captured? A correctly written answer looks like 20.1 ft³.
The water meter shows 12566.79 ft³
